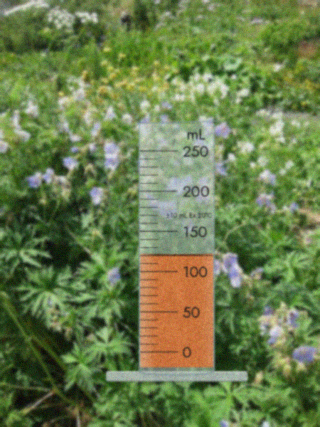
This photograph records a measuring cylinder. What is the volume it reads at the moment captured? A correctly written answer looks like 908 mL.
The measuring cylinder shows 120 mL
